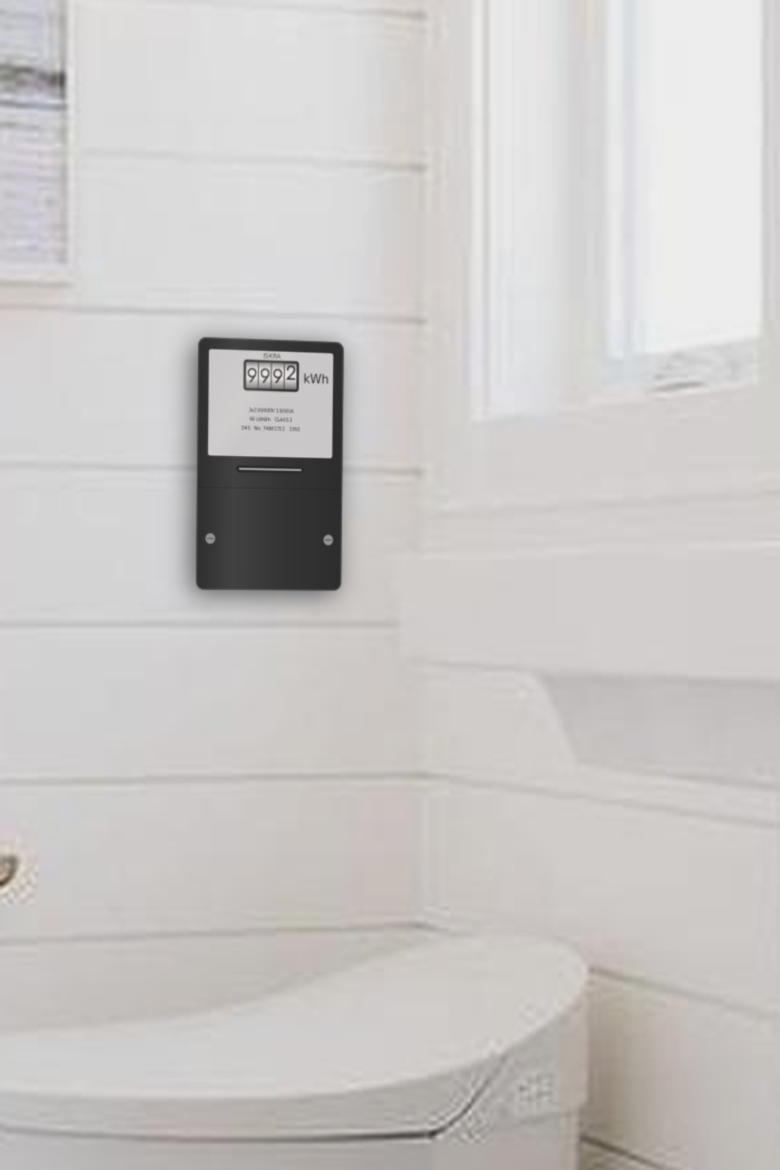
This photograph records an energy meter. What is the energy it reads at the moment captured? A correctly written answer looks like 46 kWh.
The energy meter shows 9992 kWh
